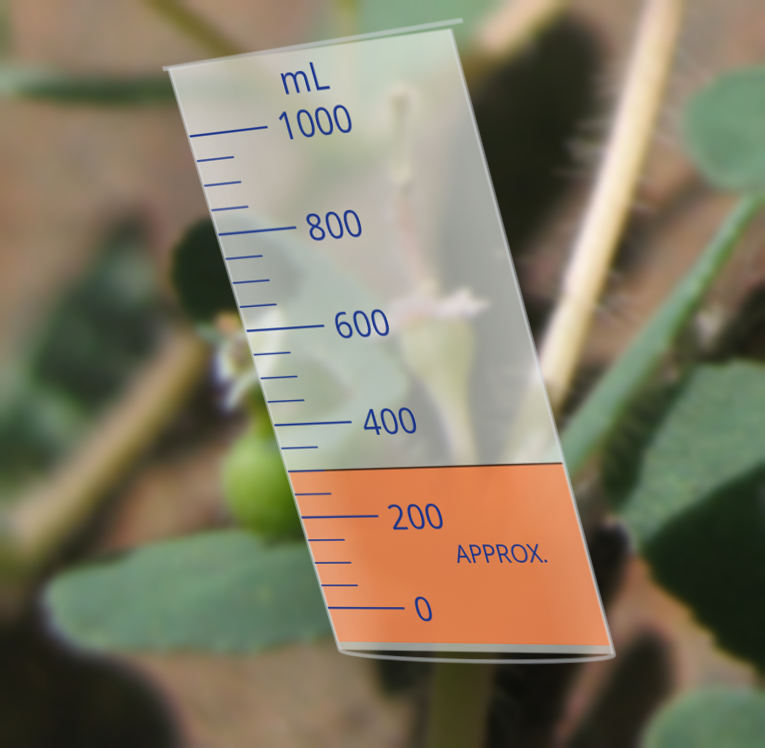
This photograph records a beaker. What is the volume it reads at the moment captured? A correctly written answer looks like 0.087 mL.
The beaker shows 300 mL
